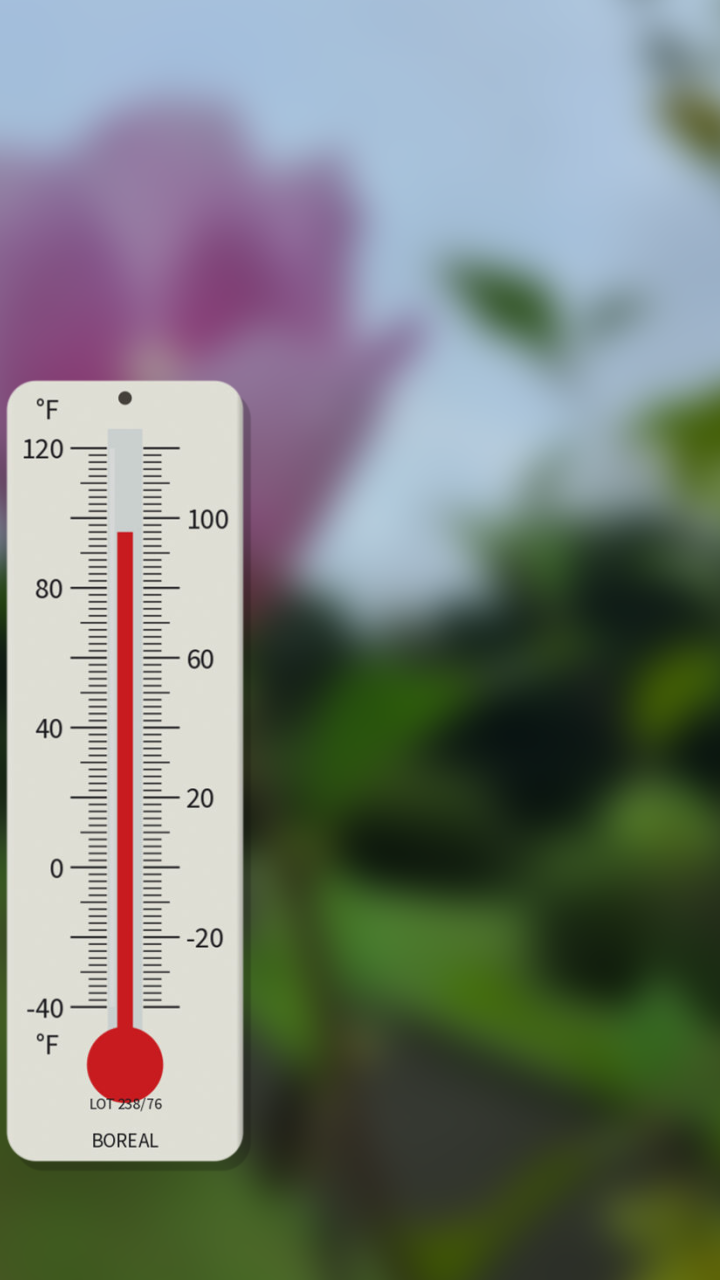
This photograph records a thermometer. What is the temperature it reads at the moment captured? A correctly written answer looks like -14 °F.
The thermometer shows 96 °F
